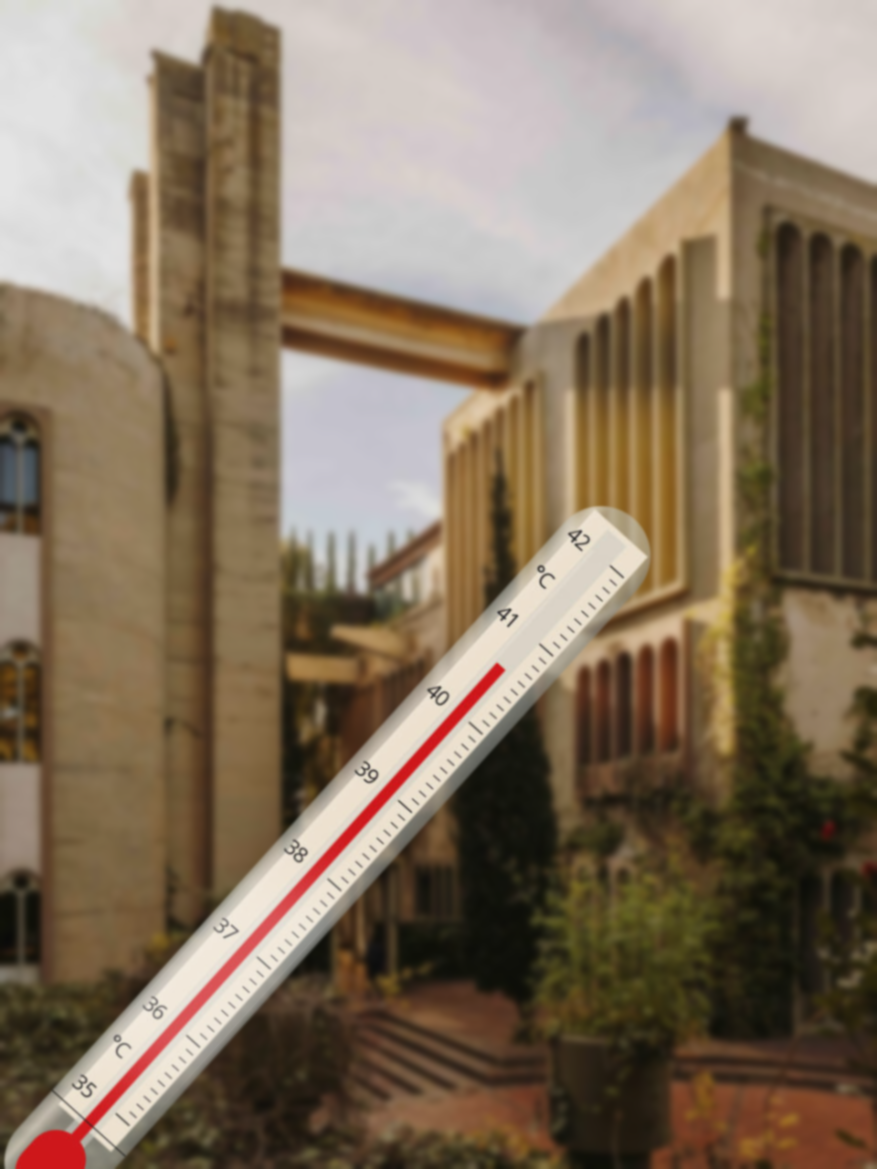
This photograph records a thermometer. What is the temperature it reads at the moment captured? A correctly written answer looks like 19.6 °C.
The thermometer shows 40.6 °C
